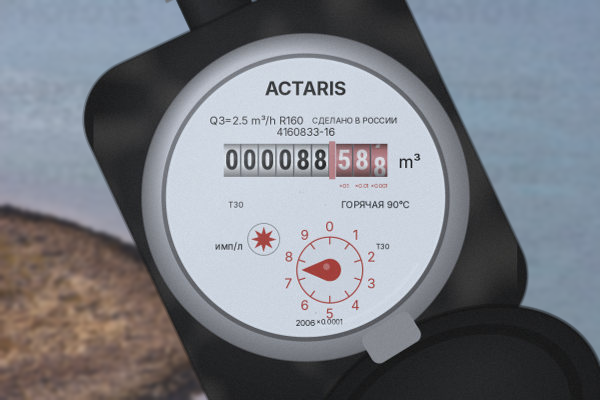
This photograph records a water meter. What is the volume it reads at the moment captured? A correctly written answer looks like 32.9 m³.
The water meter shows 88.5877 m³
